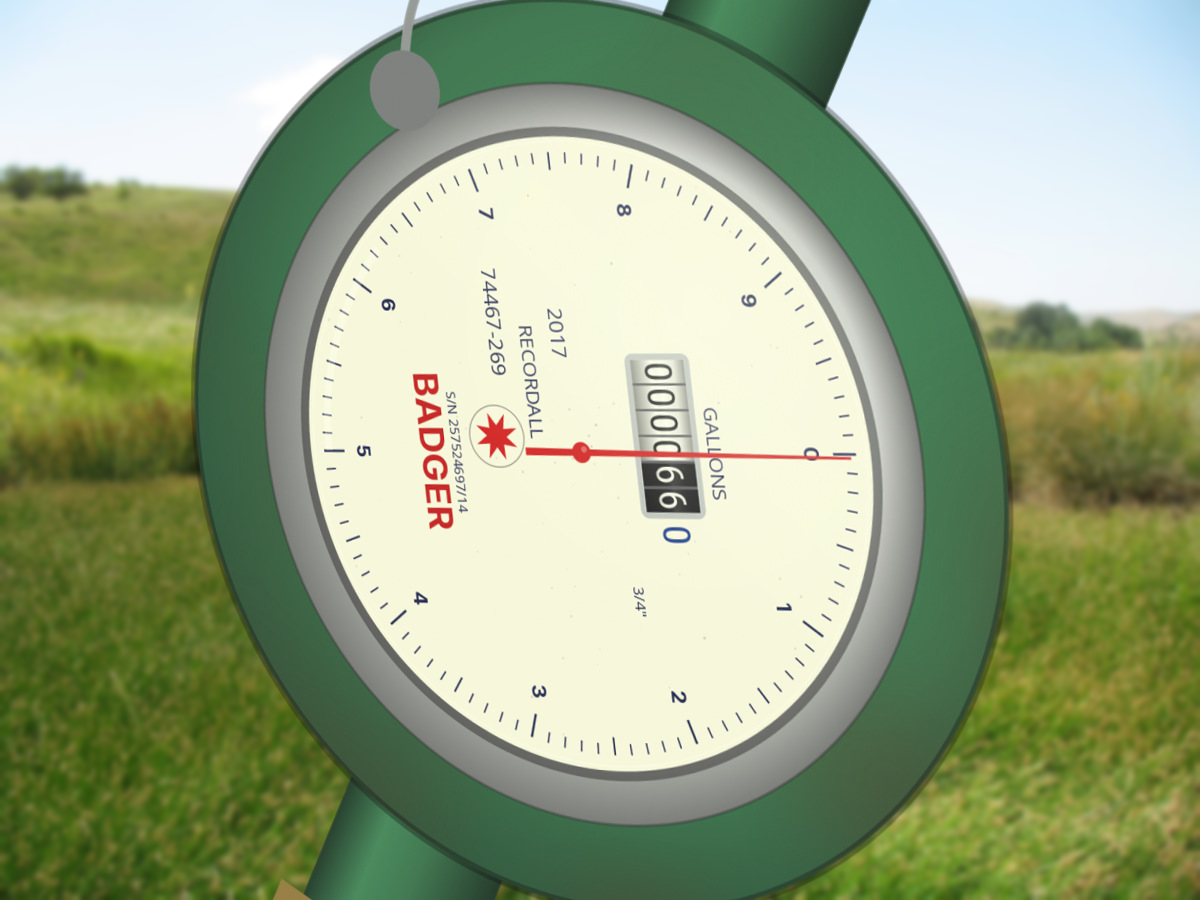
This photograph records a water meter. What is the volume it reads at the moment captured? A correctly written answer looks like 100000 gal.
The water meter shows 660.0 gal
